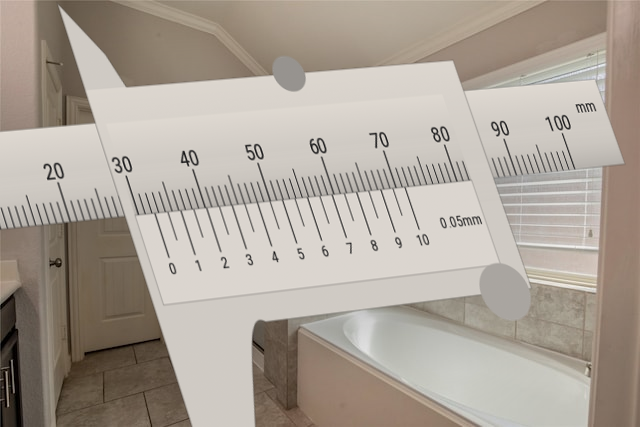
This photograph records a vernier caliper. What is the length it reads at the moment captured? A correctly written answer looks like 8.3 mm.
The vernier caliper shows 32.4 mm
